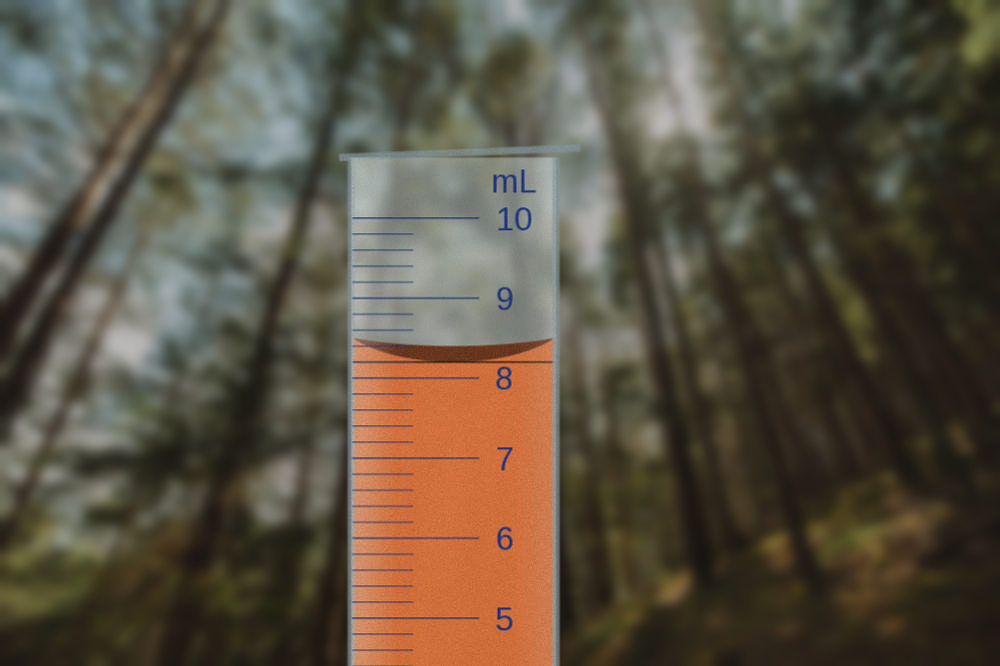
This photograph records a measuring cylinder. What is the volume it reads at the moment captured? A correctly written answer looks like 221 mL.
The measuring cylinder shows 8.2 mL
